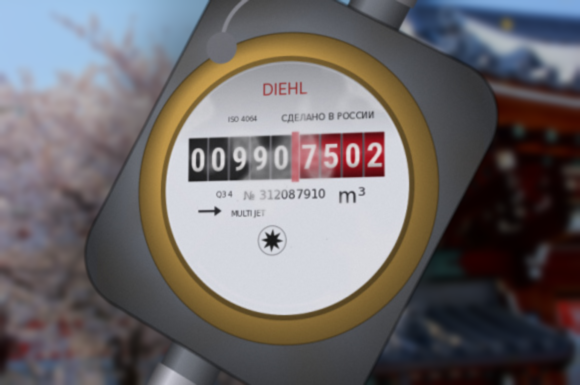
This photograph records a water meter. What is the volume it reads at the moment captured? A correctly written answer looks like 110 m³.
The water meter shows 990.7502 m³
